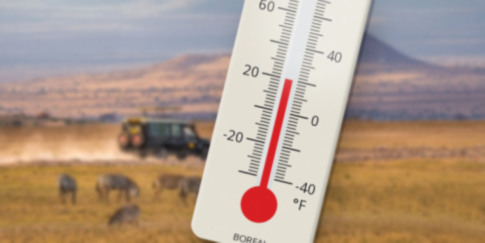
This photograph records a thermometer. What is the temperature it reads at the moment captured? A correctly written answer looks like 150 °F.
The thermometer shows 20 °F
